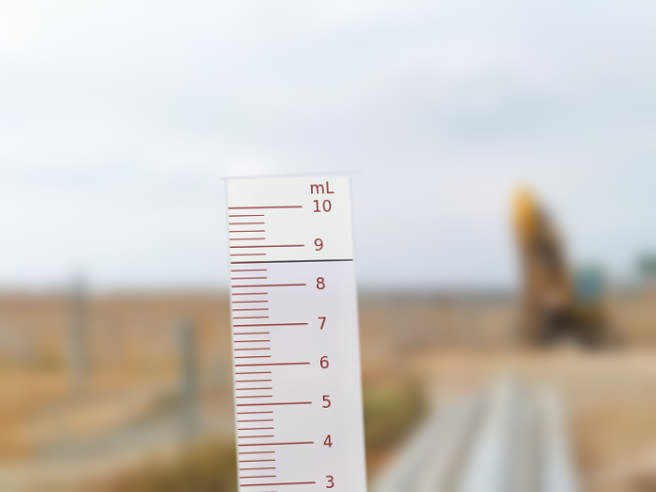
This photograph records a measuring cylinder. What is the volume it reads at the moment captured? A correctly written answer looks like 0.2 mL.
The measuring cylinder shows 8.6 mL
